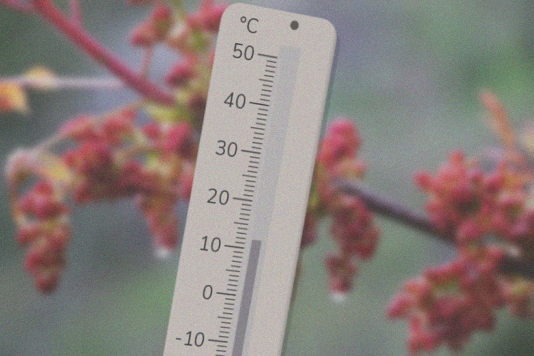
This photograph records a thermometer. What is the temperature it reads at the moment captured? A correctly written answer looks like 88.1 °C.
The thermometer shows 12 °C
